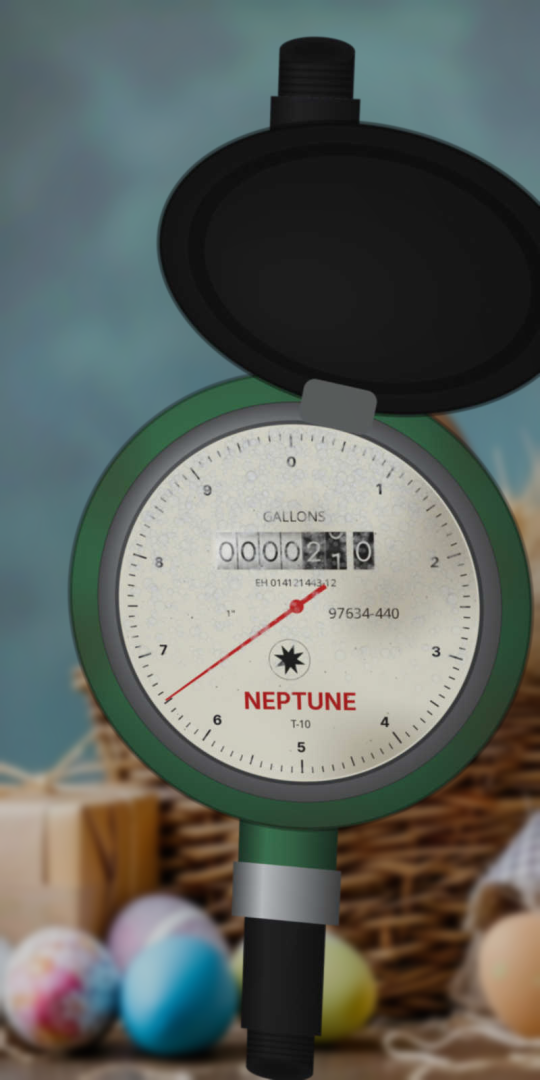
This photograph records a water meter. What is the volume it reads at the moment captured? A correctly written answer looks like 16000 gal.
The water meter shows 206.5 gal
